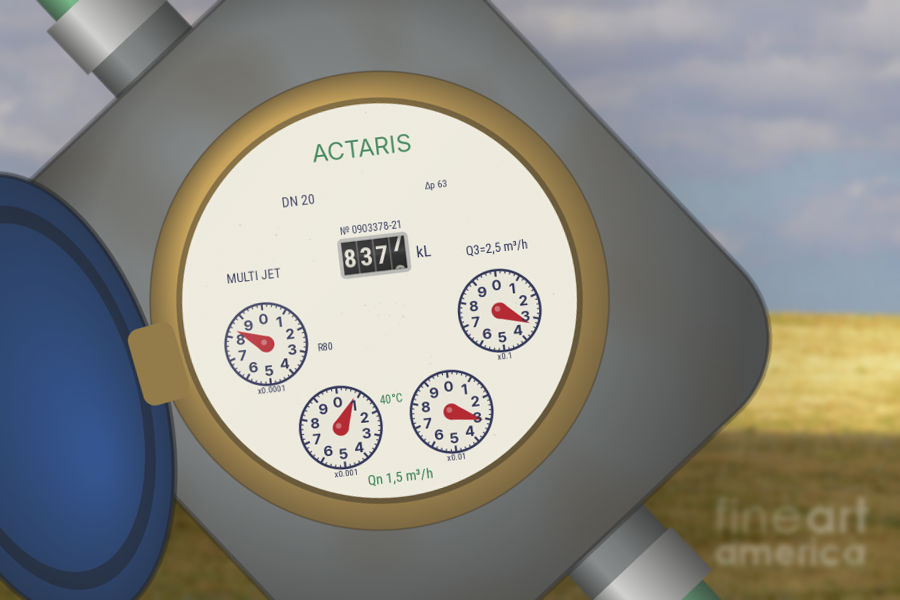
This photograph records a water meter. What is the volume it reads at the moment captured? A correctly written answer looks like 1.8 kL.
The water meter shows 8377.3308 kL
